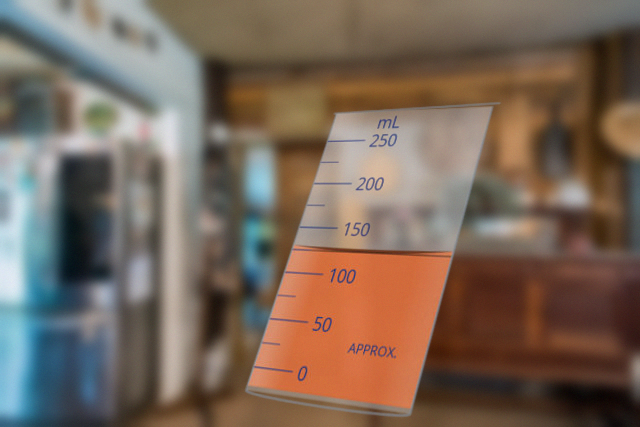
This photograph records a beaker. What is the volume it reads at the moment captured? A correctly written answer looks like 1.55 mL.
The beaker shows 125 mL
